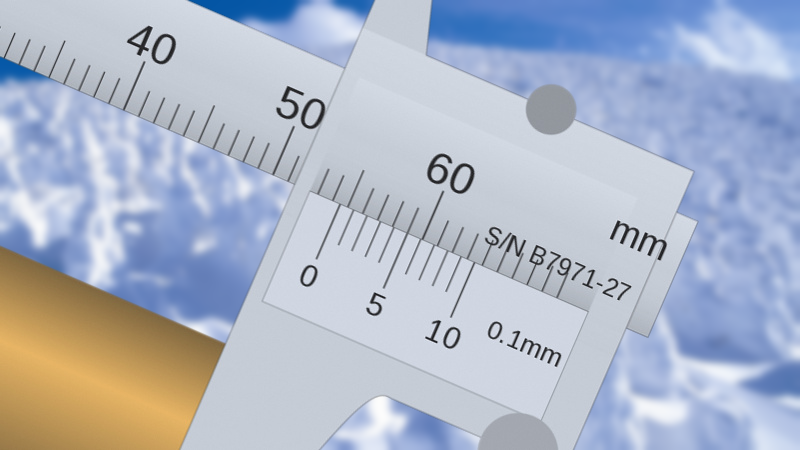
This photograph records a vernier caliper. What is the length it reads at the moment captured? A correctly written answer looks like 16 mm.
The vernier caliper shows 54.5 mm
